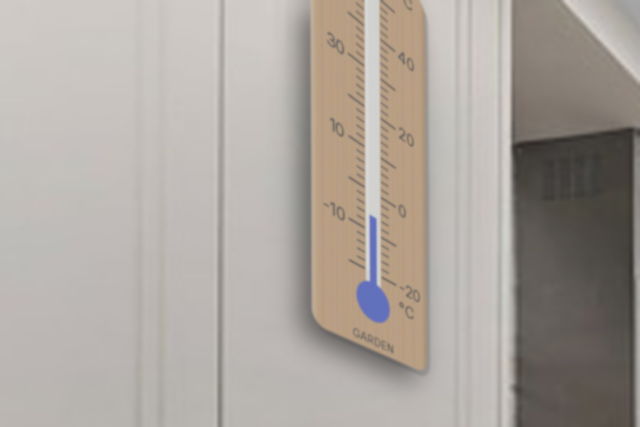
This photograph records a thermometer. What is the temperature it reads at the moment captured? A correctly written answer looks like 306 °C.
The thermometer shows -6 °C
